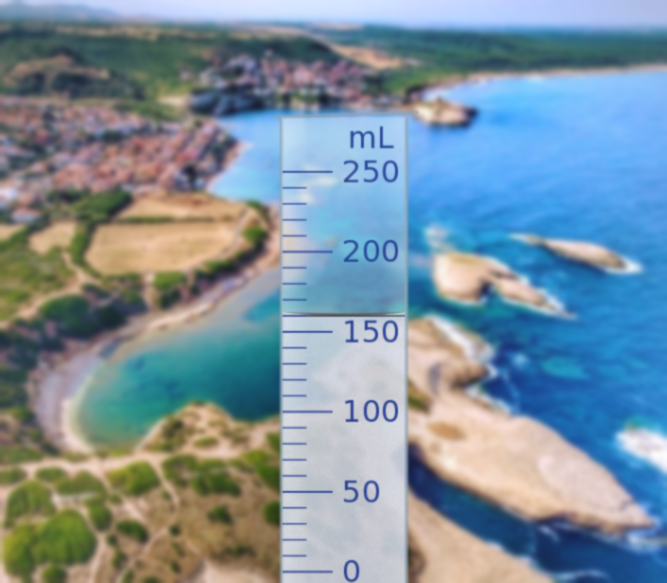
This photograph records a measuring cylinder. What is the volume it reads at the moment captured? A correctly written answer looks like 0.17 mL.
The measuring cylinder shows 160 mL
